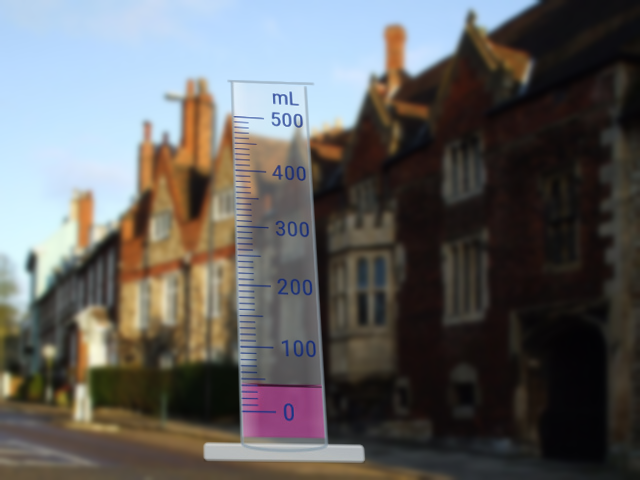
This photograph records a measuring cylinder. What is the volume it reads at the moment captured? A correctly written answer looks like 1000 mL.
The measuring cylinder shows 40 mL
